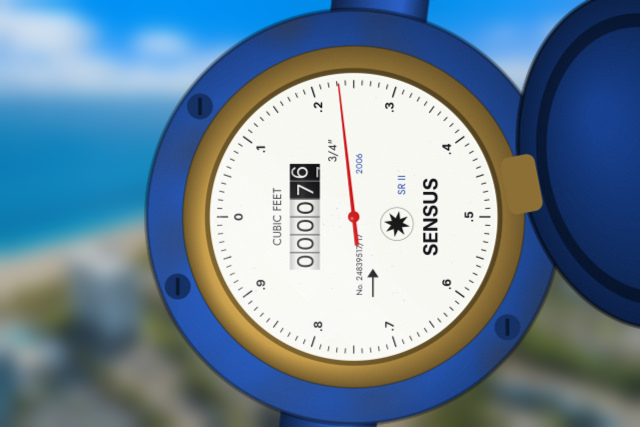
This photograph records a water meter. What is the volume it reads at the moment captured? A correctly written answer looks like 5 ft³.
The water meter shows 76.23 ft³
